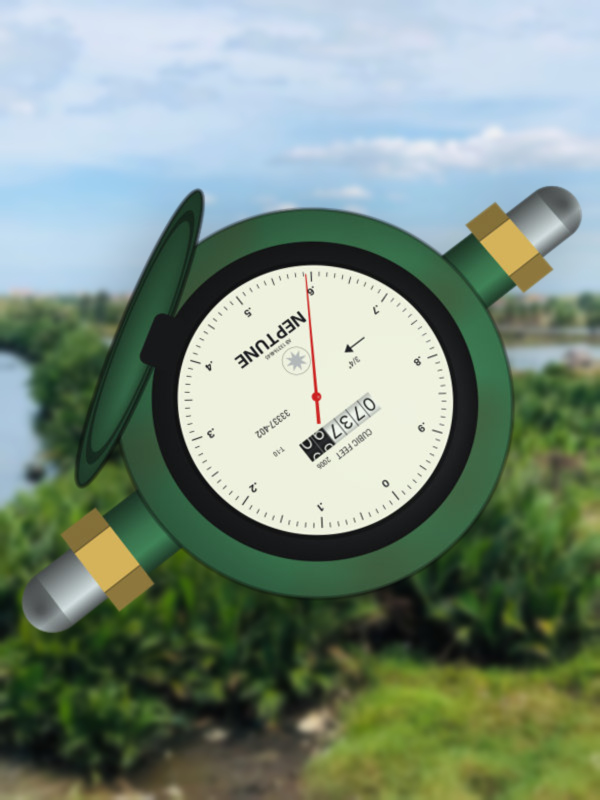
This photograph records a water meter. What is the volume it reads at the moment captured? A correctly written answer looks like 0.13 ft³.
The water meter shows 73789.59 ft³
